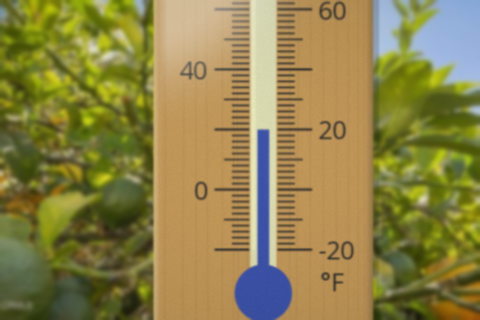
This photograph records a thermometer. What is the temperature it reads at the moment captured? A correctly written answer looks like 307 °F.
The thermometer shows 20 °F
